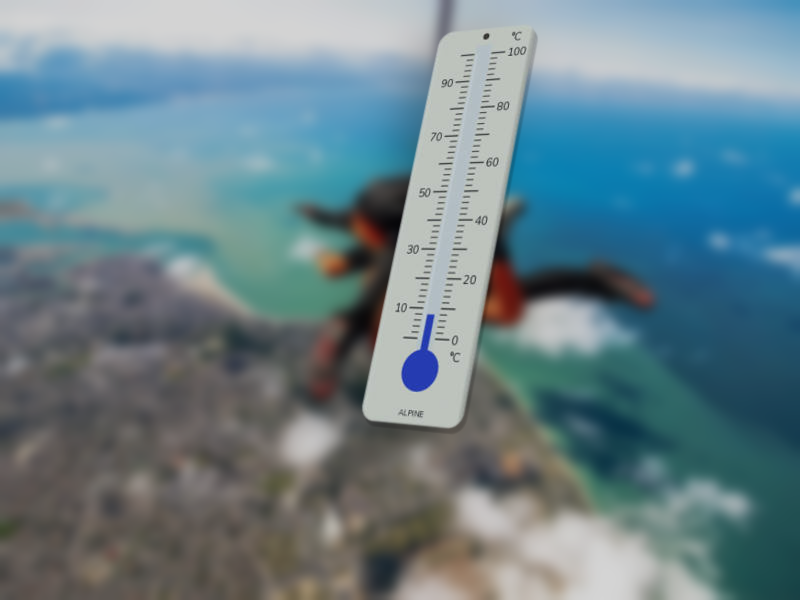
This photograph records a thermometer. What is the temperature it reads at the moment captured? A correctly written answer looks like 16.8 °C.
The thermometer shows 8 °C
